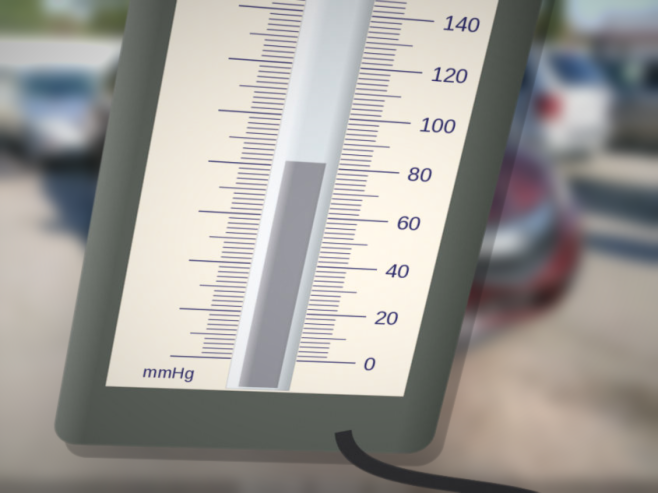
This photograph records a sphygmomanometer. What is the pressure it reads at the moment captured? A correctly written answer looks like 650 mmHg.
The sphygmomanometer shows 82 mmHg
